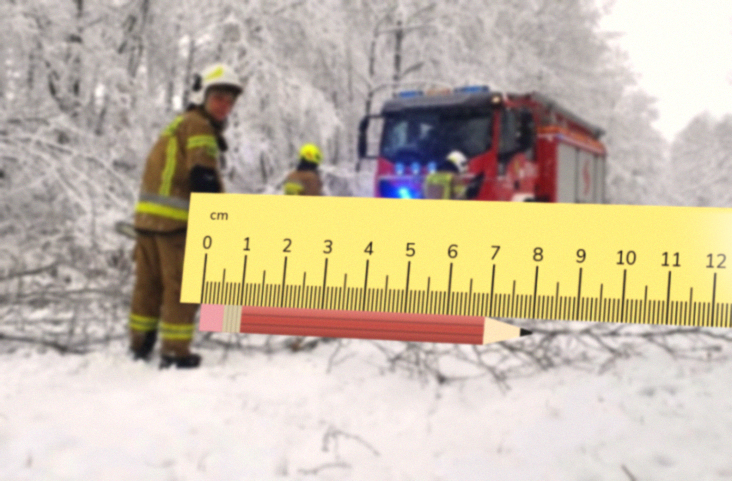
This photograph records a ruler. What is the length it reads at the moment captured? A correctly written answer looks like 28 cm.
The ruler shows 8 cm
